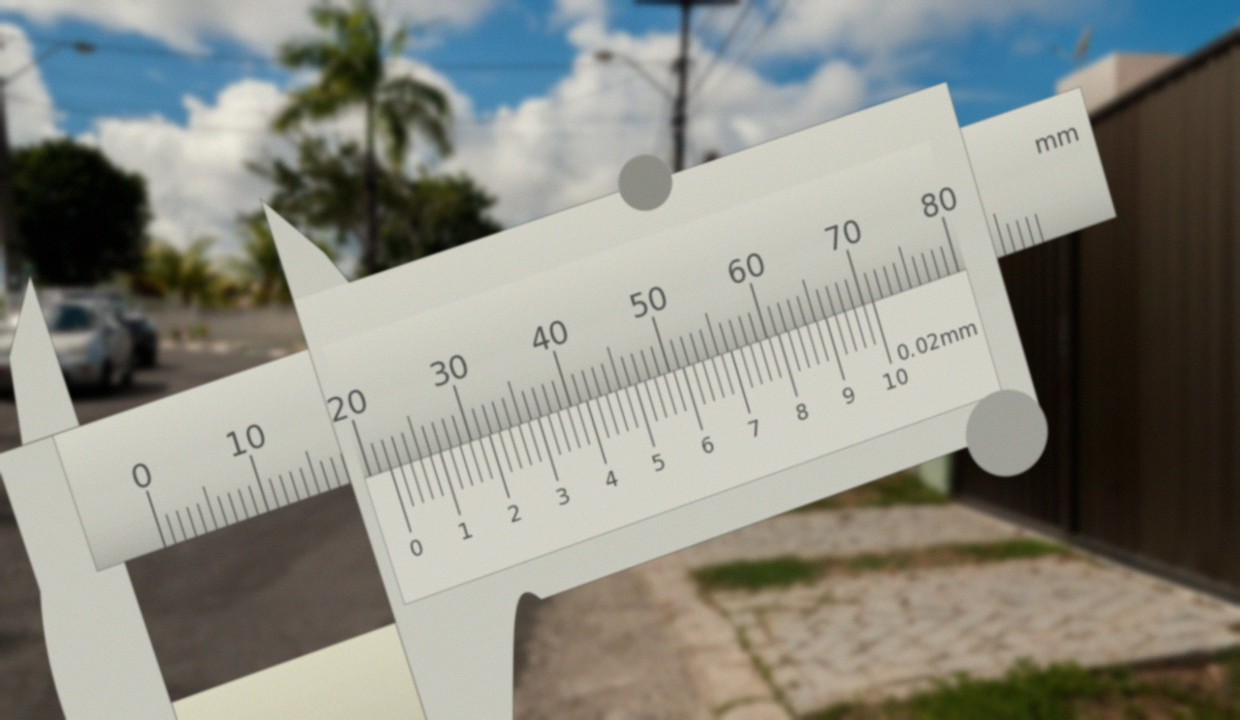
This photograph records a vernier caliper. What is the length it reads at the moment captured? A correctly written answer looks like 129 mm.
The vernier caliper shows 22.0 mm
